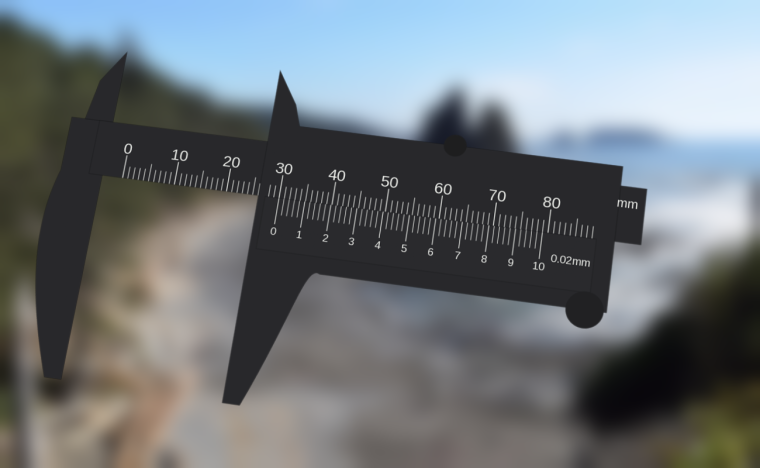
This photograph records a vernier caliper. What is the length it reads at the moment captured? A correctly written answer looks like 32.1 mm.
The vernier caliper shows 30.0 mm
